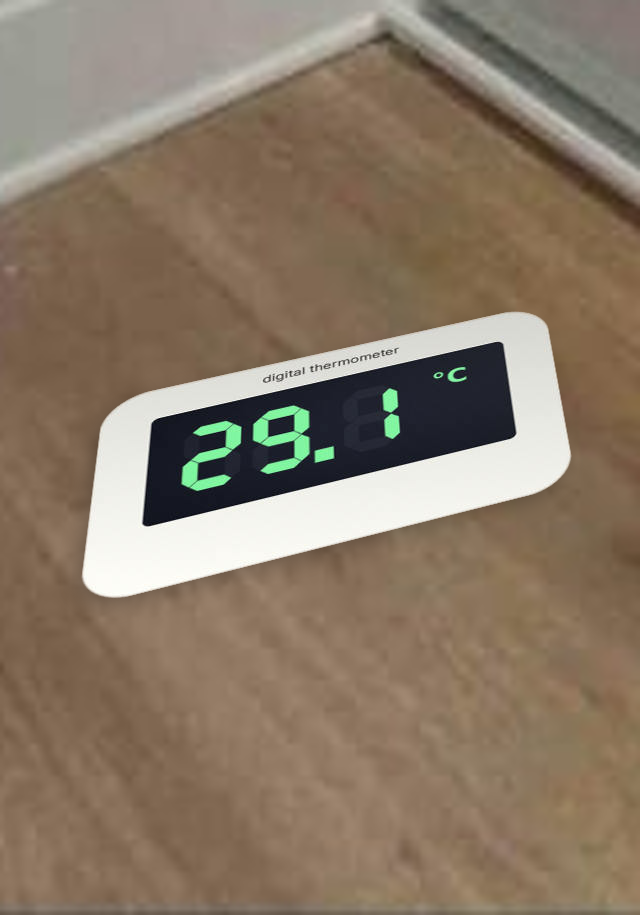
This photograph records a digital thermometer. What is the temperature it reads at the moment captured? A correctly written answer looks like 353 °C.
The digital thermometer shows 29.1 °C
